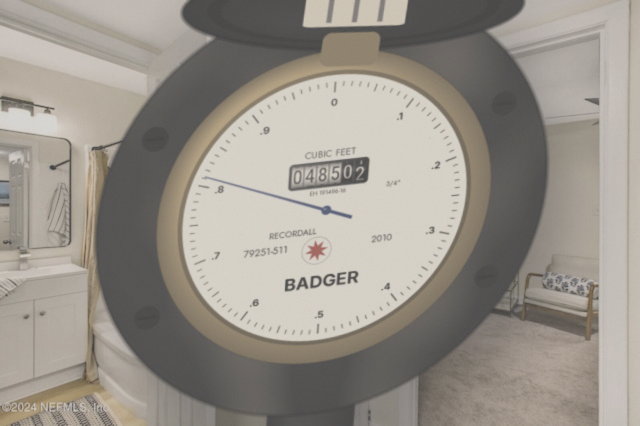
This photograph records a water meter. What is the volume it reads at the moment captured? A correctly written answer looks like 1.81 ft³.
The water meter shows 48501.81 ft³
